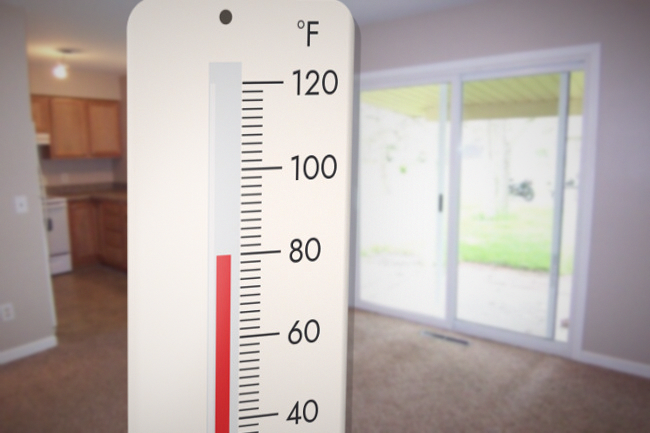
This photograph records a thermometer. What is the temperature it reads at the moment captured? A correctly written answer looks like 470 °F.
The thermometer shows 80 °F
